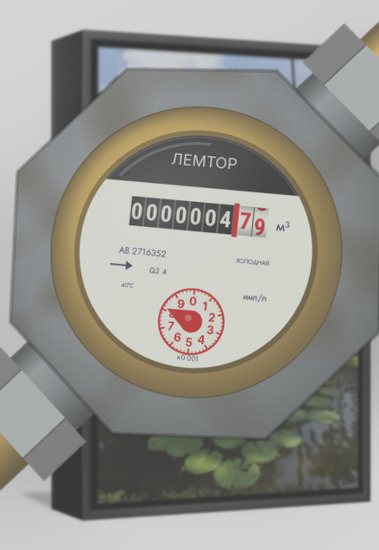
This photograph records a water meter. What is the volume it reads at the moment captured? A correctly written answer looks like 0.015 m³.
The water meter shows 4.788 m³
